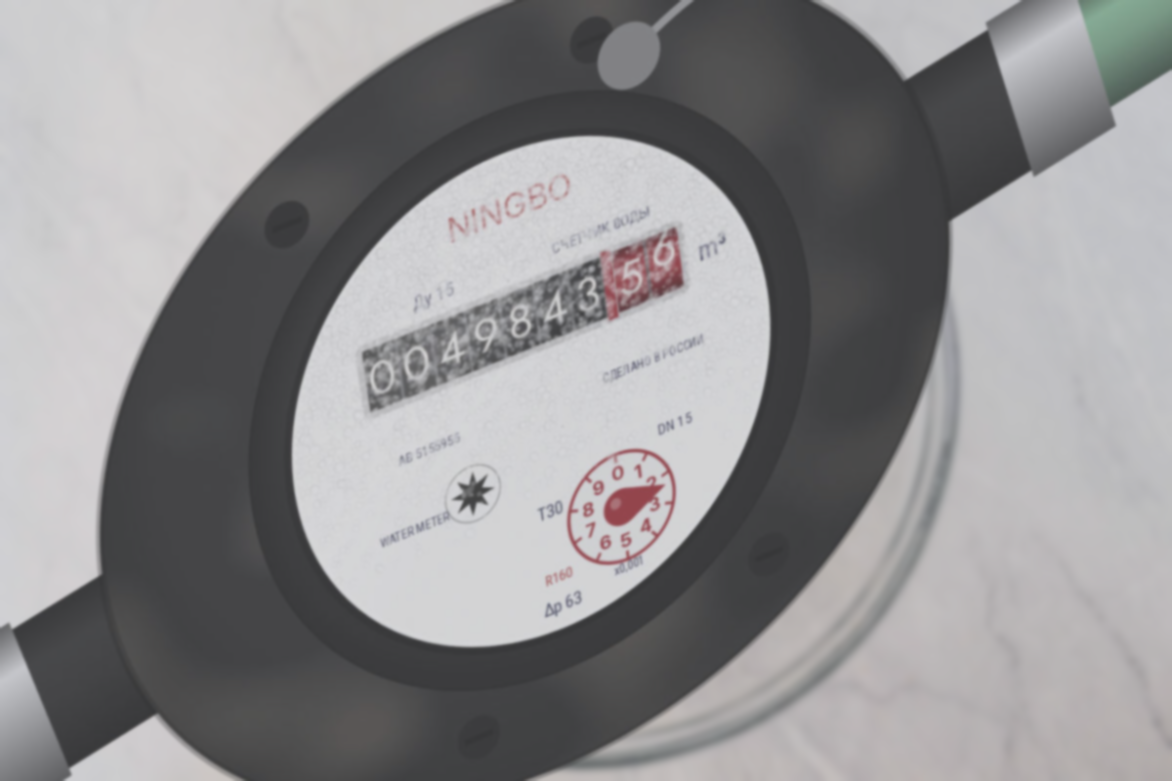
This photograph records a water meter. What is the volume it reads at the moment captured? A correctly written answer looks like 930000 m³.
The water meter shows 49843.562 m³
